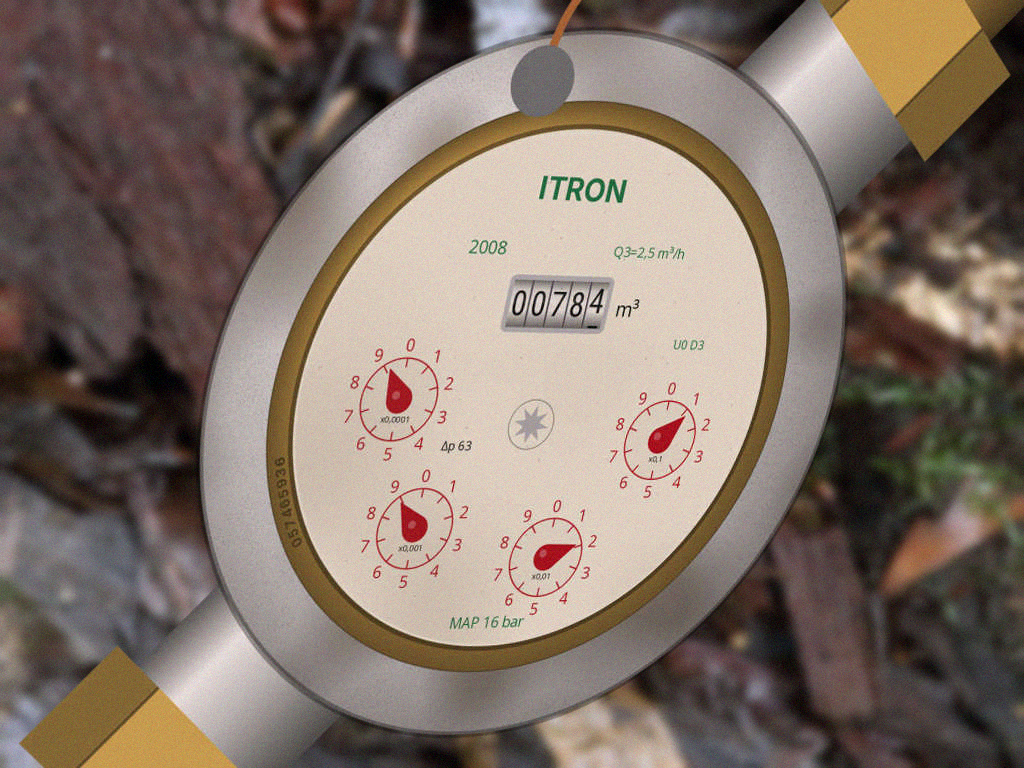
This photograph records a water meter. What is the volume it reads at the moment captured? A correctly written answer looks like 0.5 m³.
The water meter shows 784.1189 m³
